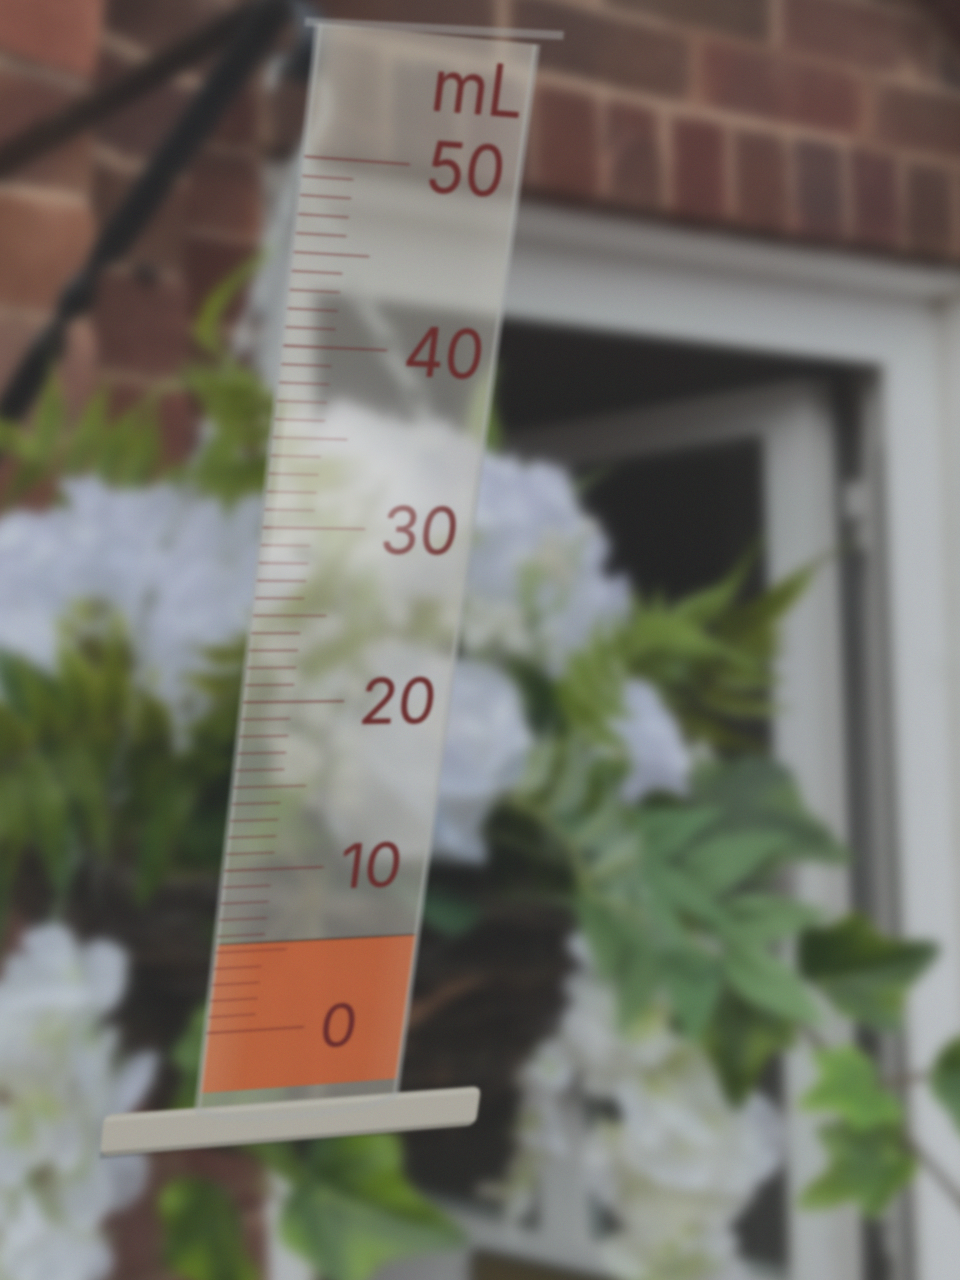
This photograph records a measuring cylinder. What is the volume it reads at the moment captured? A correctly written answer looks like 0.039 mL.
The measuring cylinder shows 5.5 mL
